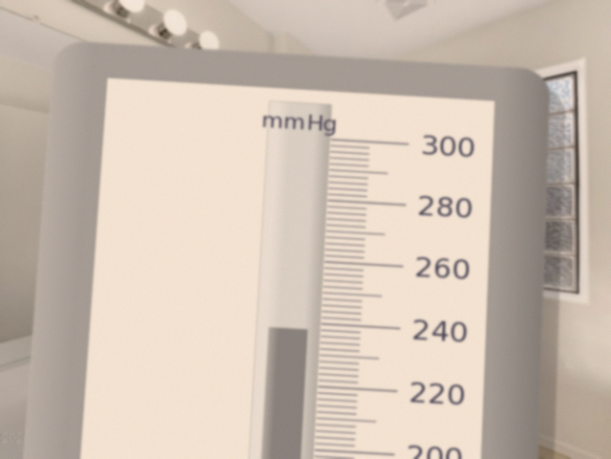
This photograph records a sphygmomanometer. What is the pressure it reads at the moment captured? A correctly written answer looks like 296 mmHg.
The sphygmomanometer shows 238 mmHg
